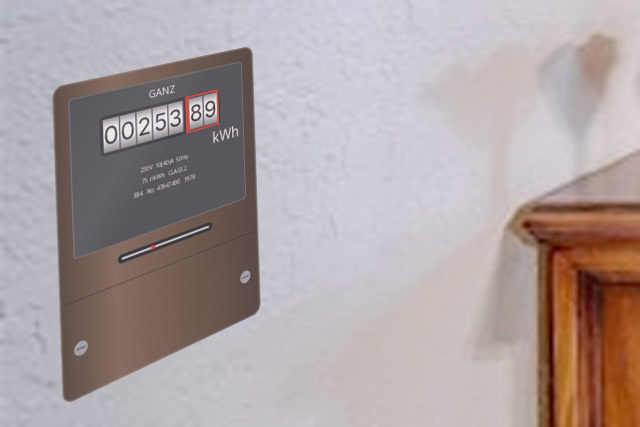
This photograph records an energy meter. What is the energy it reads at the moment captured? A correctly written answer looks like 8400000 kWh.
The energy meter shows 253.89 kWh
